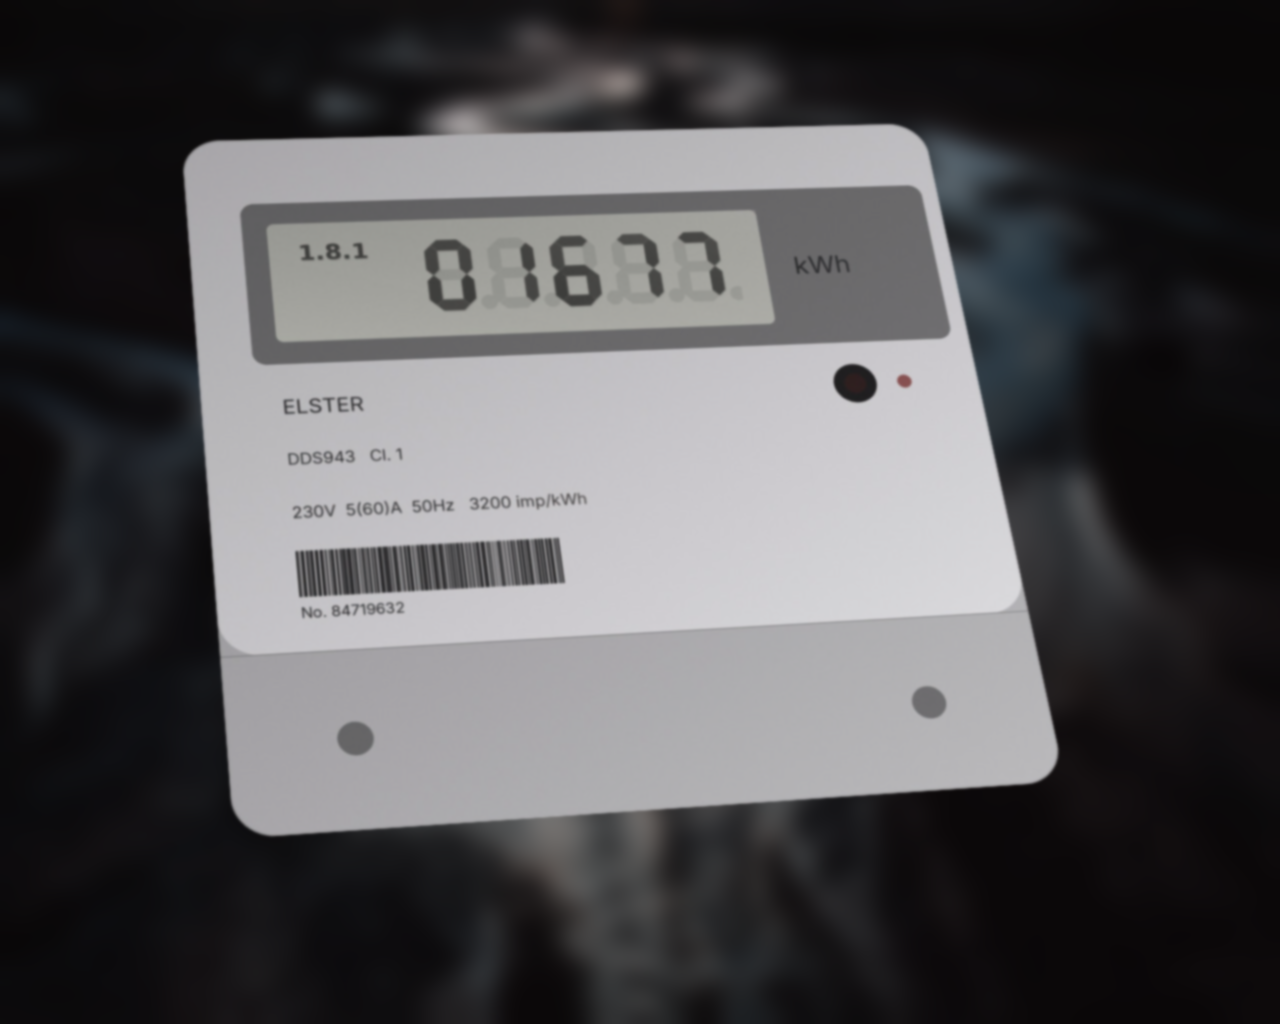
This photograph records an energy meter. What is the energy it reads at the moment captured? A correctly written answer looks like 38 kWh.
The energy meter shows 1677 kWh
